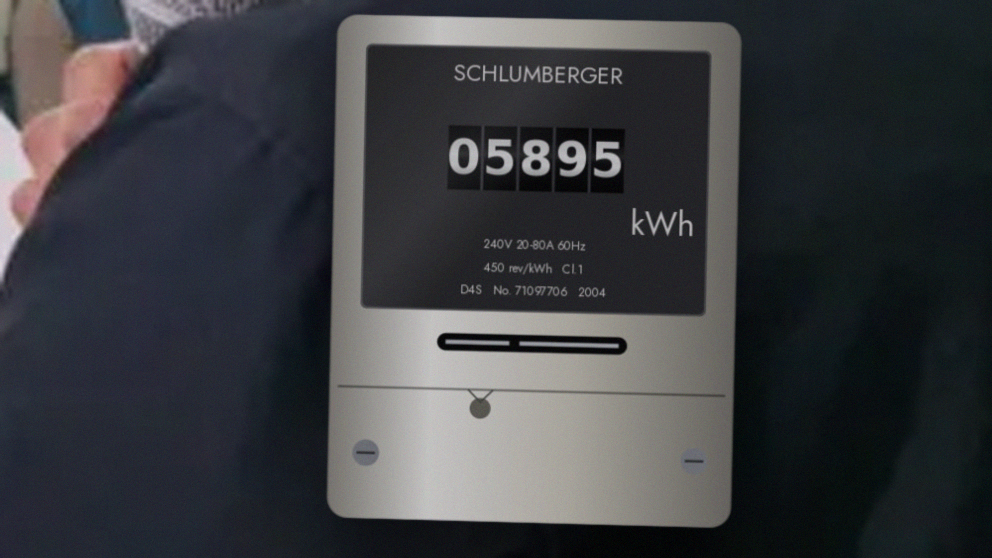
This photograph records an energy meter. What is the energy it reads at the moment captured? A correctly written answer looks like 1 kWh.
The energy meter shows 5895 kWh
